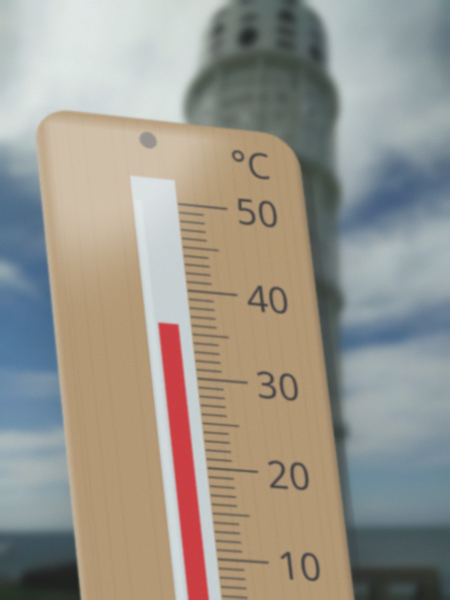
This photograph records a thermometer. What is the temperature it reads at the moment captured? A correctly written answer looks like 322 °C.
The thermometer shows 36 °C
